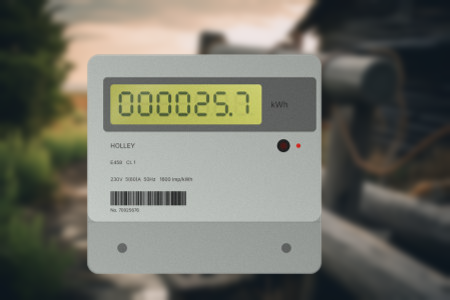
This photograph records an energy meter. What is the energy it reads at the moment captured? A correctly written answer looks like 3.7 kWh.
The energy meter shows 25.7 kWh
